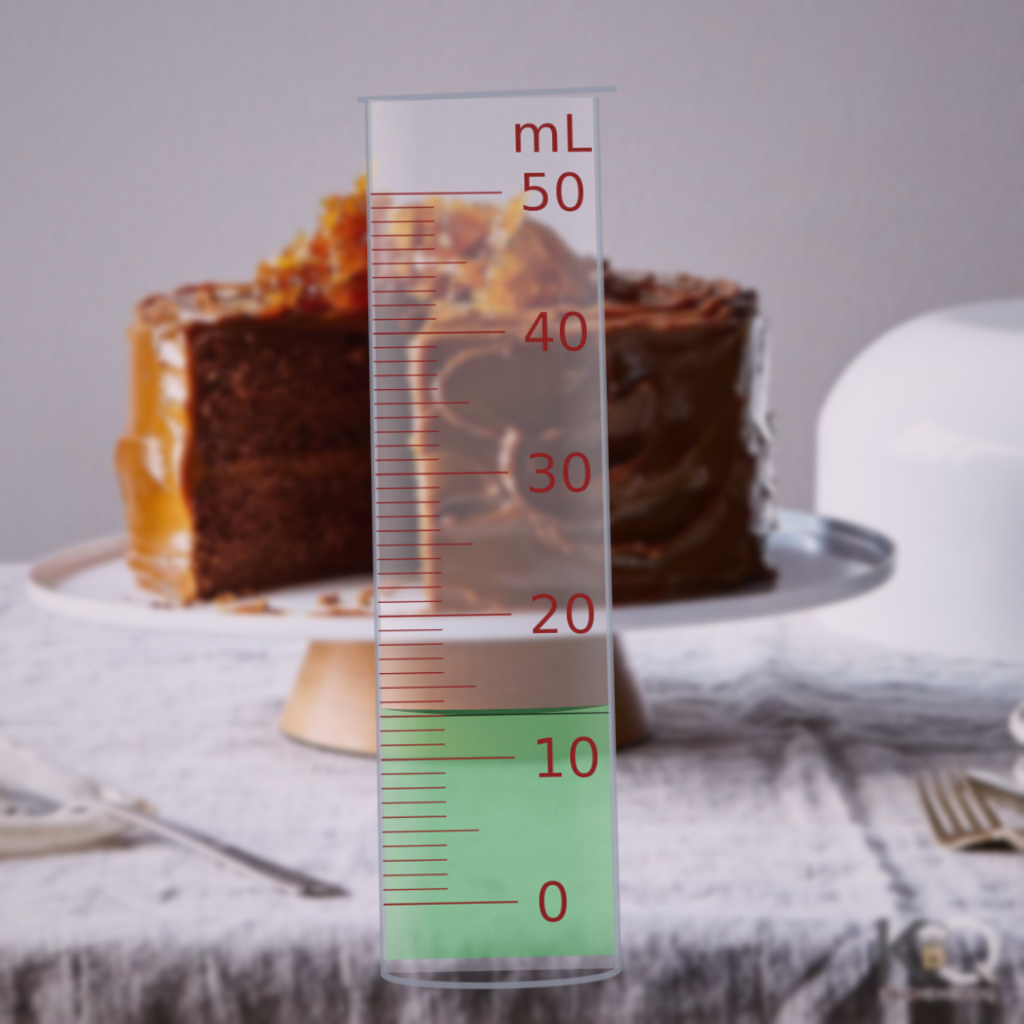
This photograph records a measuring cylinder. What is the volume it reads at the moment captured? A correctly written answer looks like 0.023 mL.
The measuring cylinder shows 13 mL
